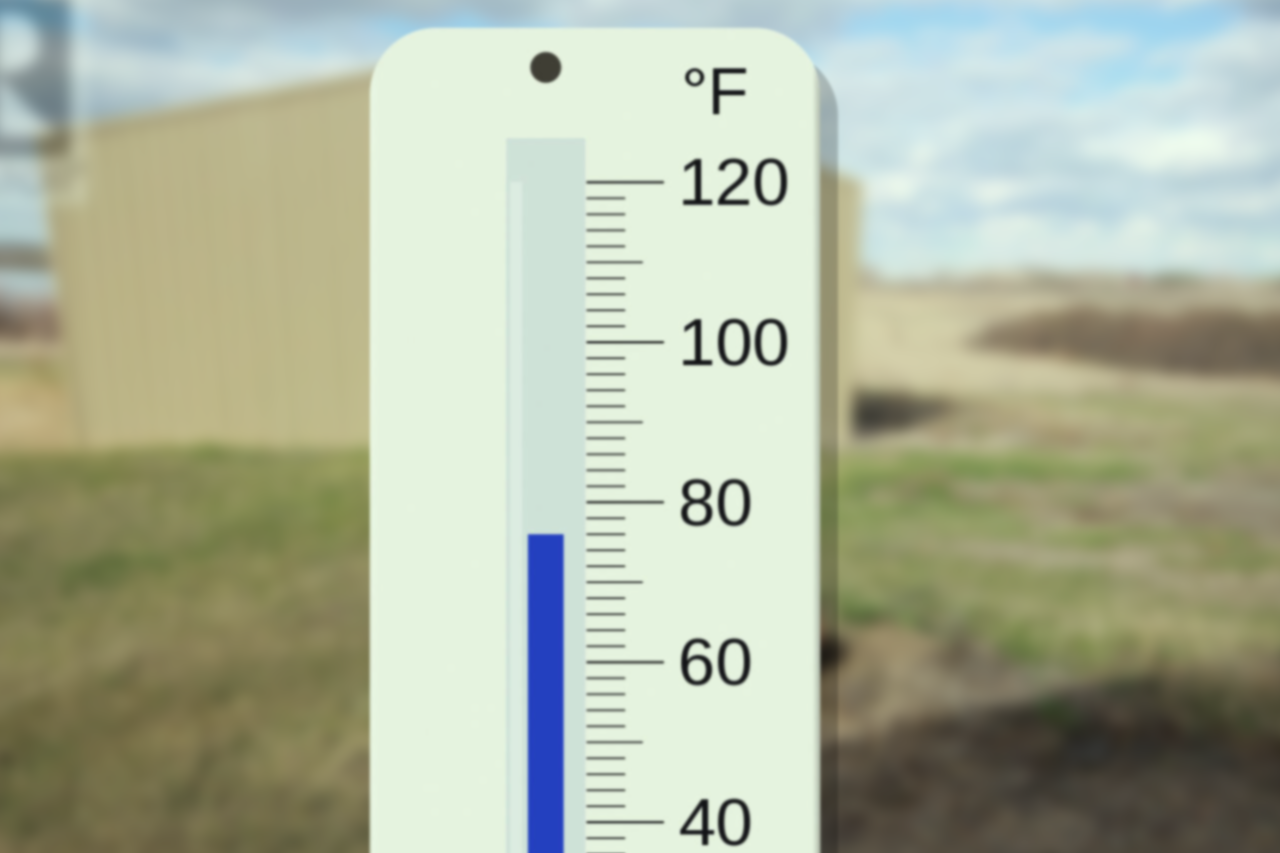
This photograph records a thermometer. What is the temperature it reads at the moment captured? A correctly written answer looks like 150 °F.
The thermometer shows 76 °F
